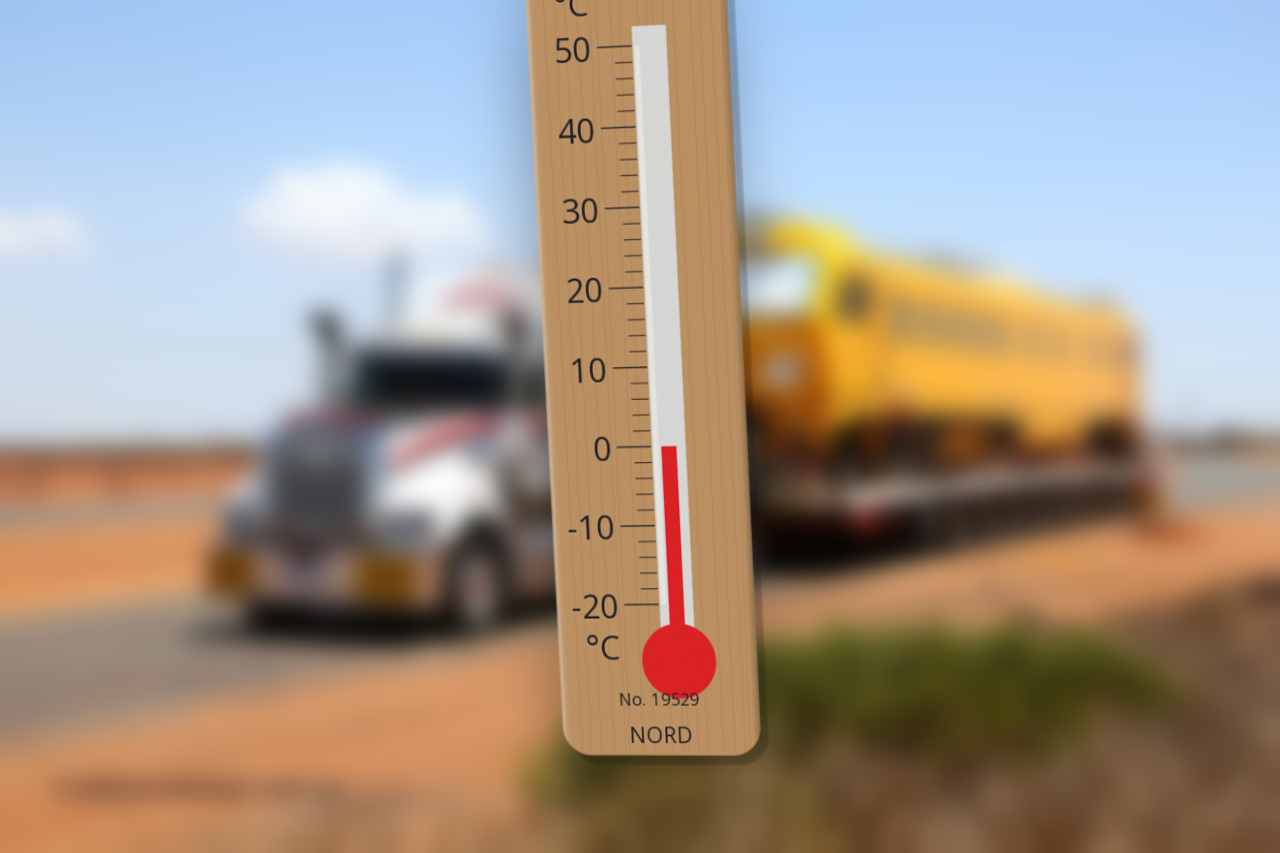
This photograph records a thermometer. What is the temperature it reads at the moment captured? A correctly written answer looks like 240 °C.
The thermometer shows 0 °C
